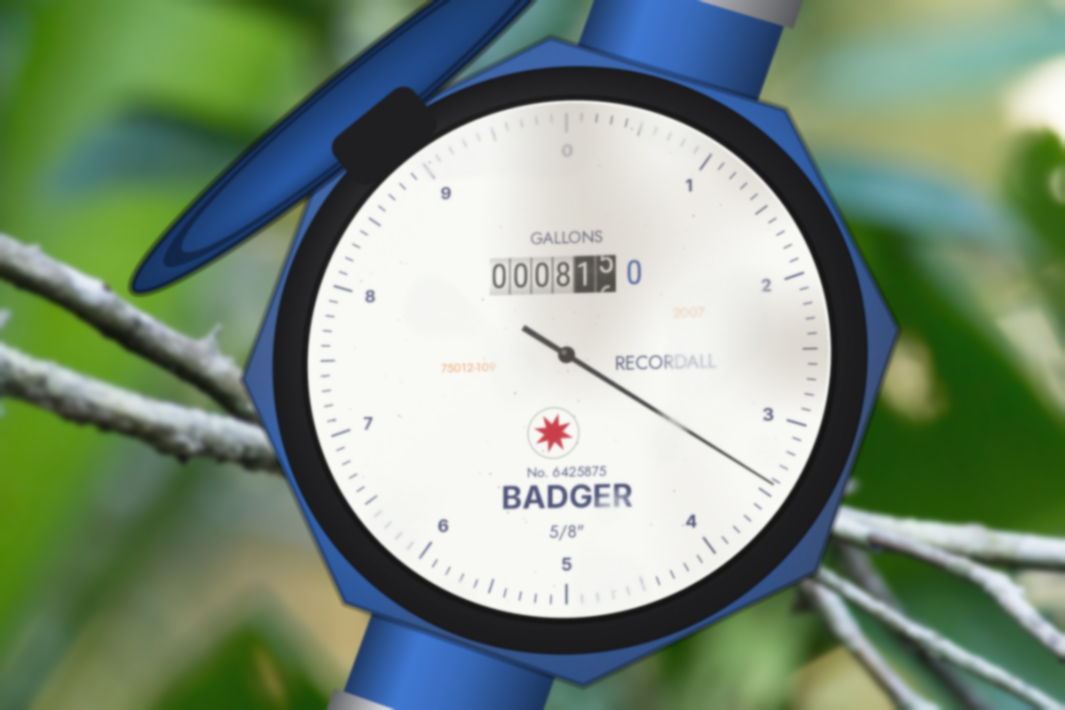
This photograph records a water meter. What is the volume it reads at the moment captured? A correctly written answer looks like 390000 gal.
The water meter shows 8153.4 gal
